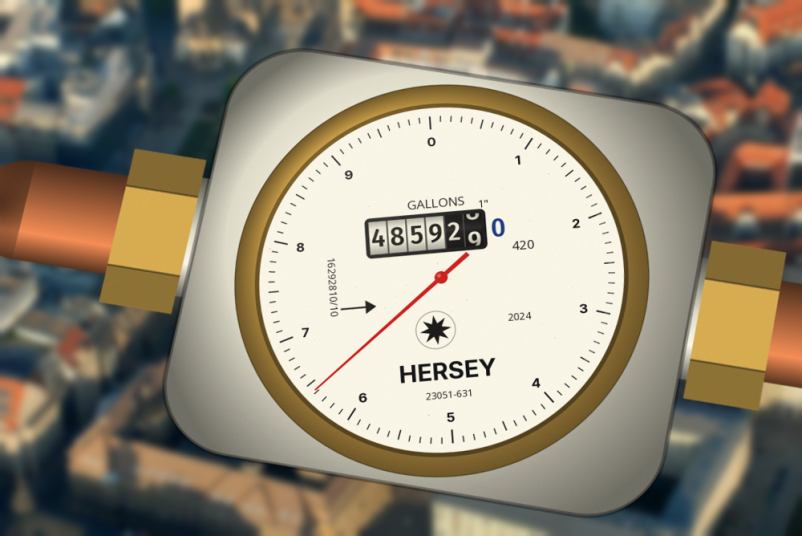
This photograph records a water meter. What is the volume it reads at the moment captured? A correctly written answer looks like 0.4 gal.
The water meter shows 4859286.4 gal
